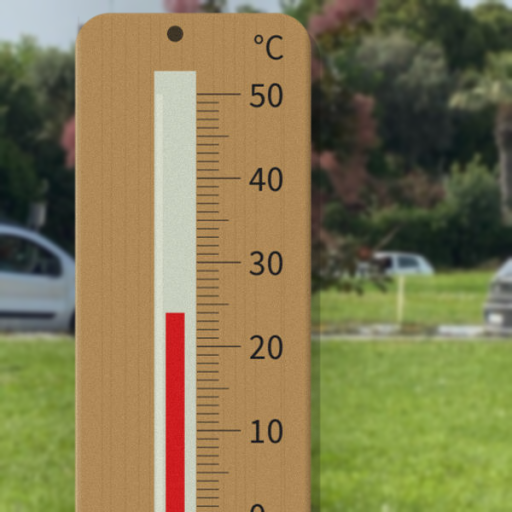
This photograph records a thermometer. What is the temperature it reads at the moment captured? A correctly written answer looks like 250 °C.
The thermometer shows 24 °C
